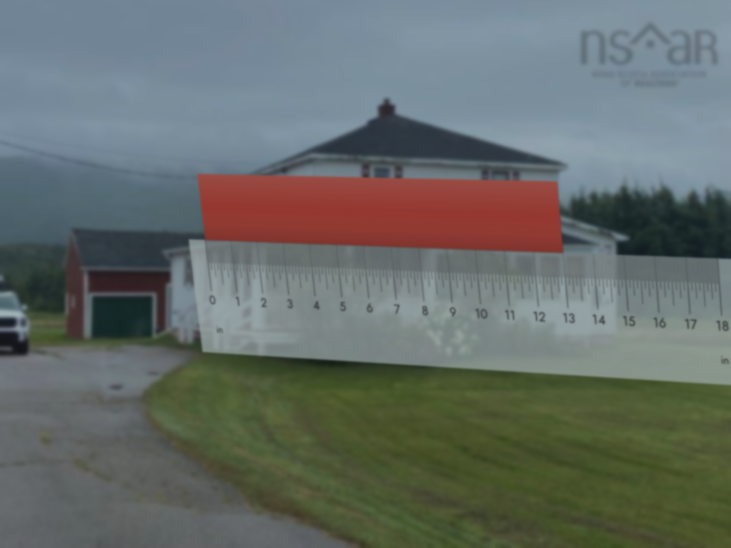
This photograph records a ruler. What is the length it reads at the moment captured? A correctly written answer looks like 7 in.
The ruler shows 13 in
